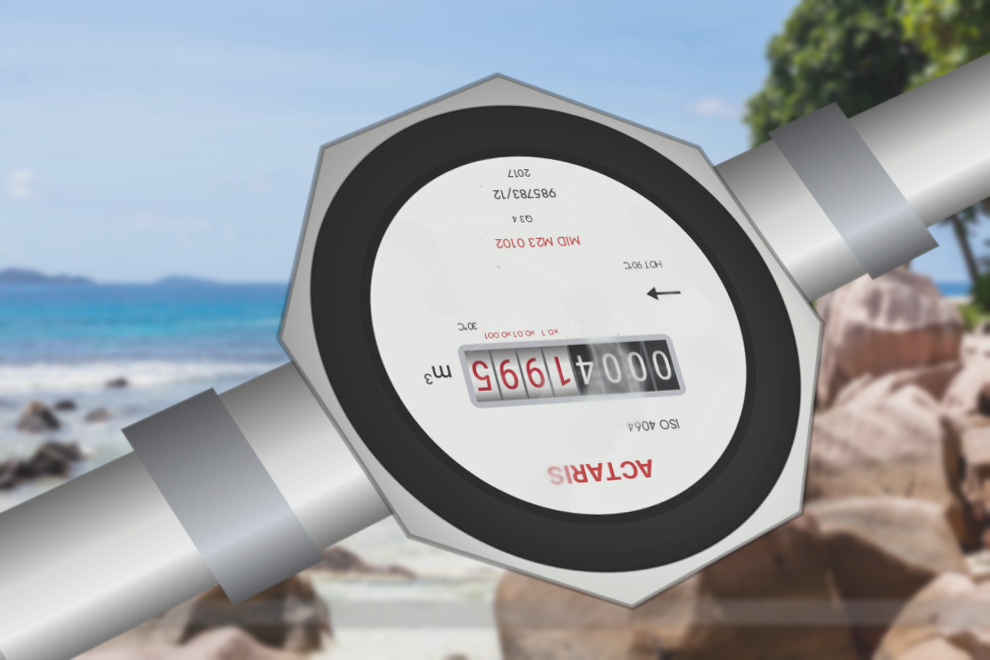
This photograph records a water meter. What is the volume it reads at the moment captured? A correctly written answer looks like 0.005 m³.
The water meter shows 4.1995 m³
